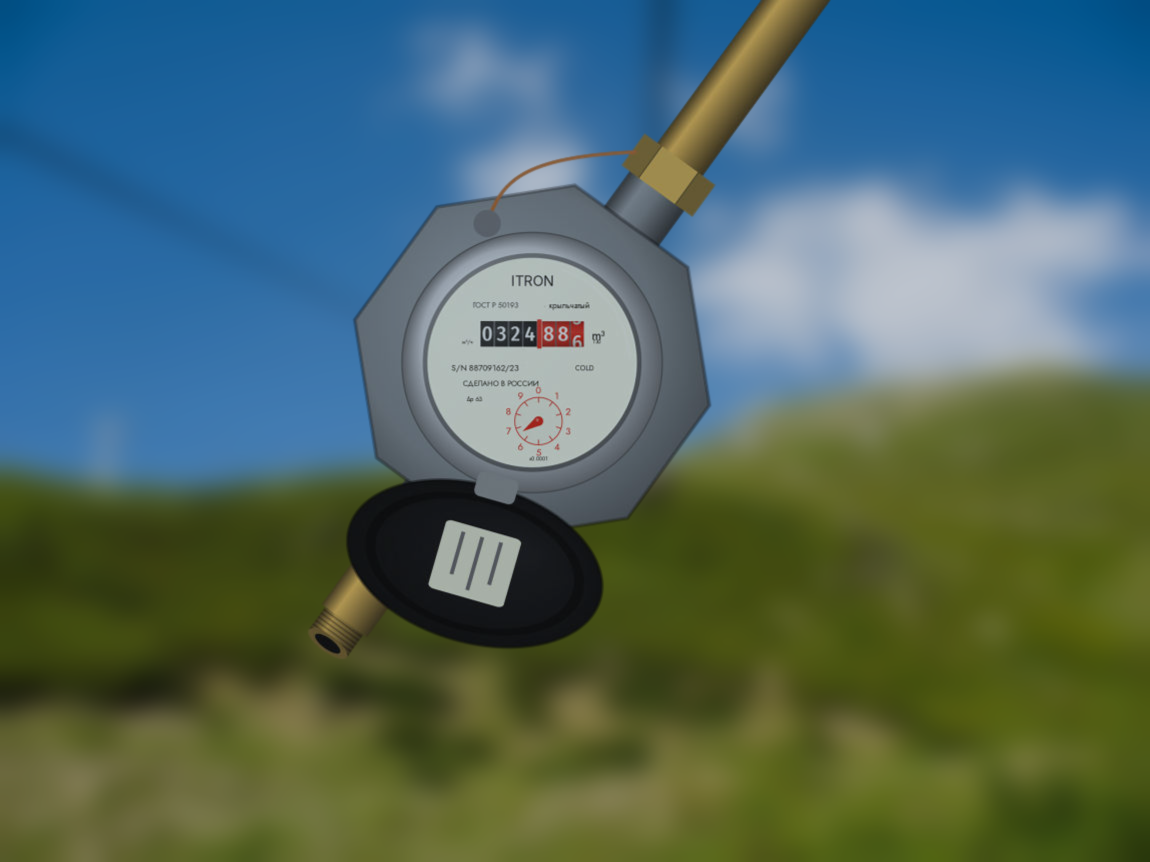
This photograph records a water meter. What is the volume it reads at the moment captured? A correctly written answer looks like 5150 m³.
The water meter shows 324.8856 m³
